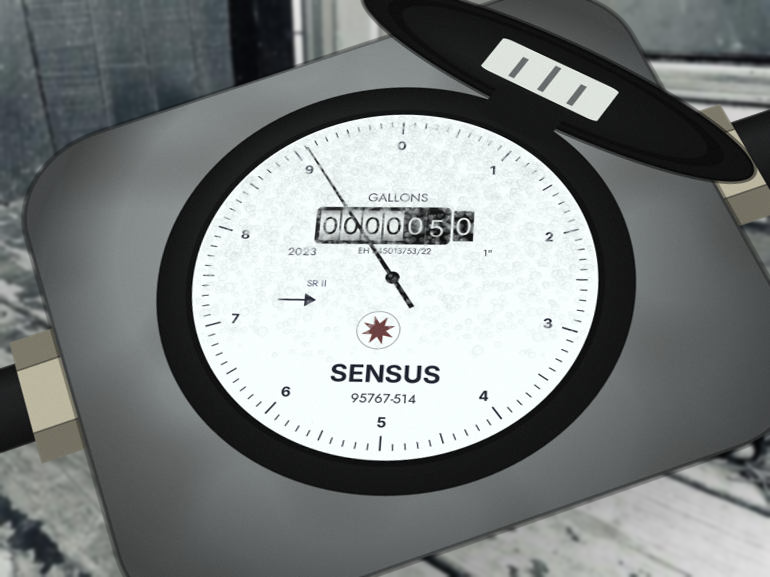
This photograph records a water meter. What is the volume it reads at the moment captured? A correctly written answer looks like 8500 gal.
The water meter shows 49.1 gal
